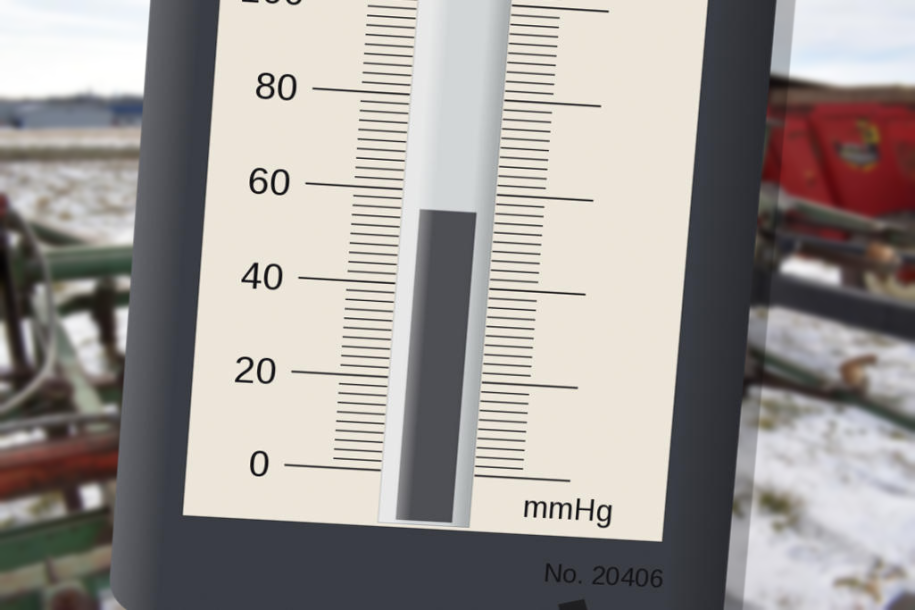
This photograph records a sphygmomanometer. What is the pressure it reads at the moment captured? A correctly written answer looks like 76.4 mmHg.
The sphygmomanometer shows 56 mmHg
